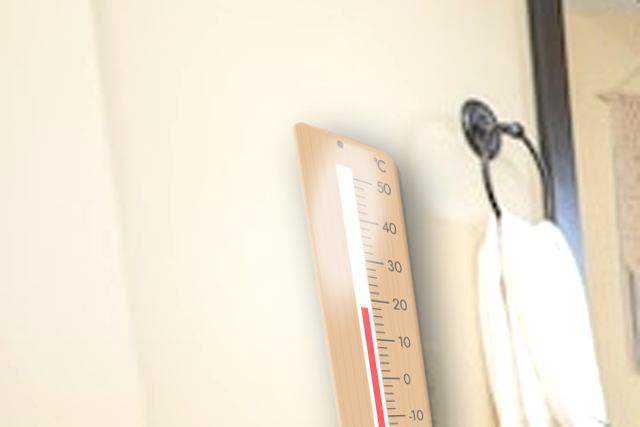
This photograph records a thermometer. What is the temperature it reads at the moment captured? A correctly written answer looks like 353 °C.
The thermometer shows 18 °C
